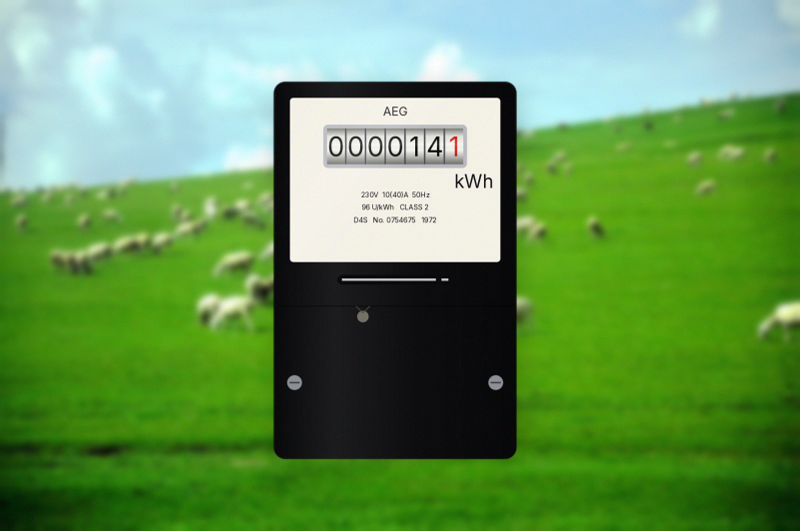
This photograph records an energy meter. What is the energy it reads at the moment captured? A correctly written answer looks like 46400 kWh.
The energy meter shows 14.1 kWh
